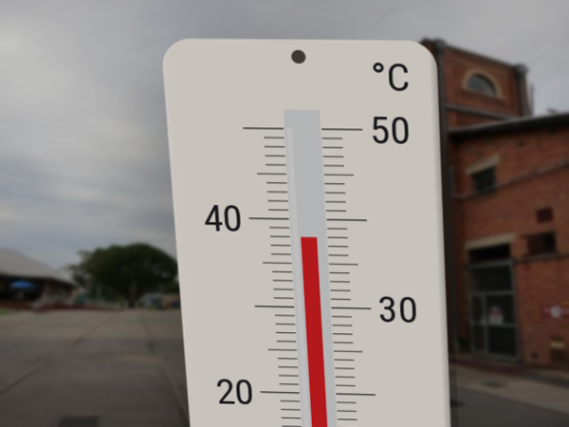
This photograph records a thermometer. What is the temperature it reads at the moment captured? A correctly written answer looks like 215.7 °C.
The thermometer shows 38 °C
